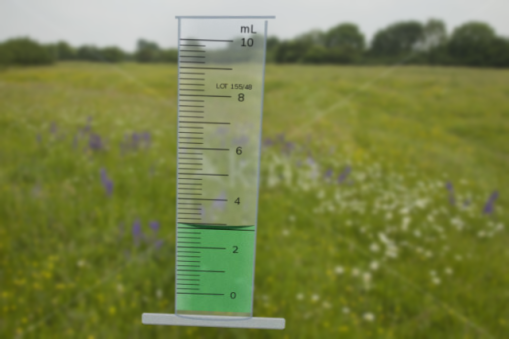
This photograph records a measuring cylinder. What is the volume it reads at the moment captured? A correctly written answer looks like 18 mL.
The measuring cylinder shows 2.8 mL
